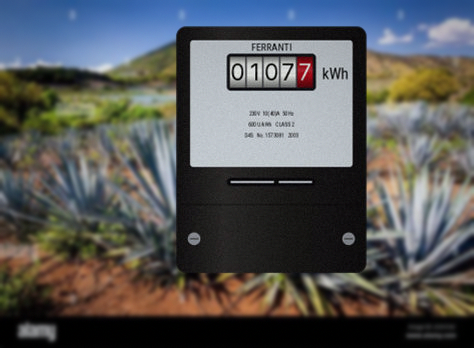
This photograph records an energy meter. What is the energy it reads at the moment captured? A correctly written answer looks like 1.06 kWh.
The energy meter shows 107.7 kWh
